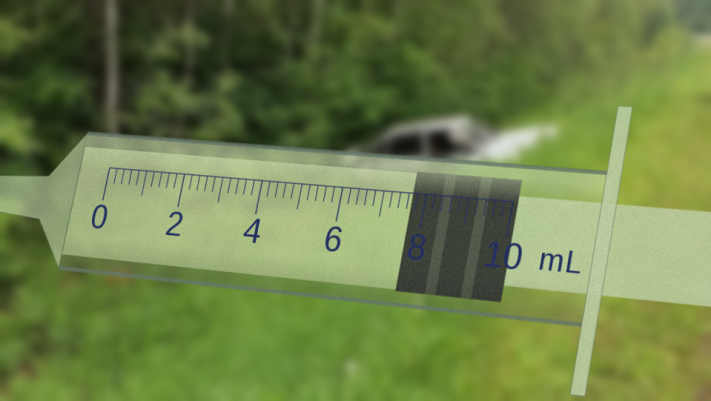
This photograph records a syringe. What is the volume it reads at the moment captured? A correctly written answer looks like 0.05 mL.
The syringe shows 7.7 mL
